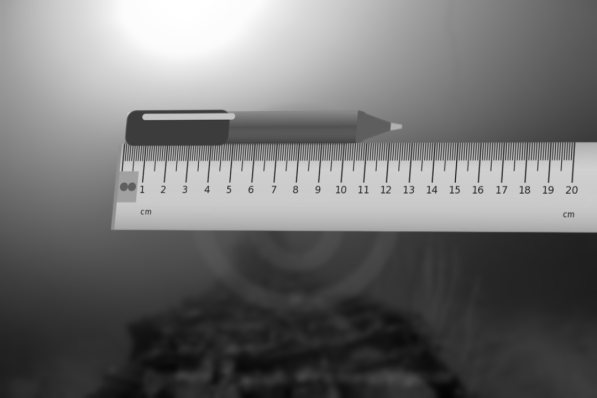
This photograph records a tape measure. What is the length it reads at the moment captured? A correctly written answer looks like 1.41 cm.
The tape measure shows 12.5 cm
